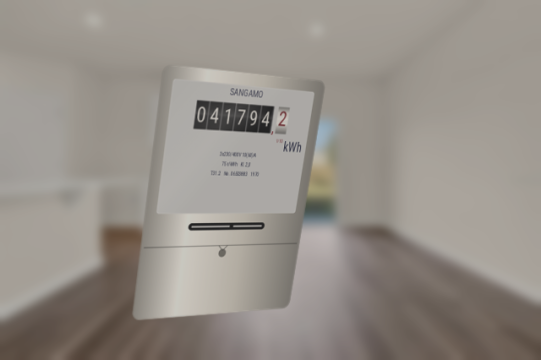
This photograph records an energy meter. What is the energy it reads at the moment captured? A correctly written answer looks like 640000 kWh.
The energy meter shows 41794.2 kWh
